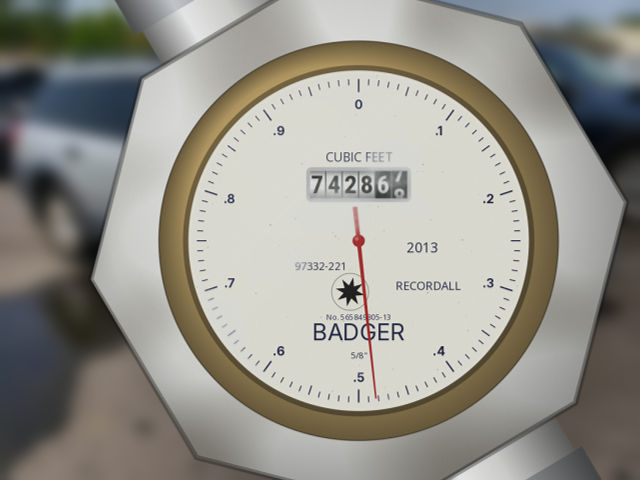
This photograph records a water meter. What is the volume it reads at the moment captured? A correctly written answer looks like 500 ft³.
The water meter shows 742867.48 ft³
